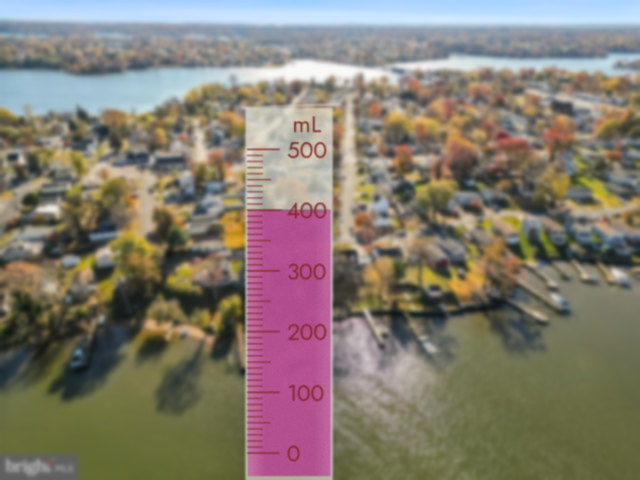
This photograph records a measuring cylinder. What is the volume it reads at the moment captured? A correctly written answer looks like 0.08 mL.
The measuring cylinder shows 400 mL
